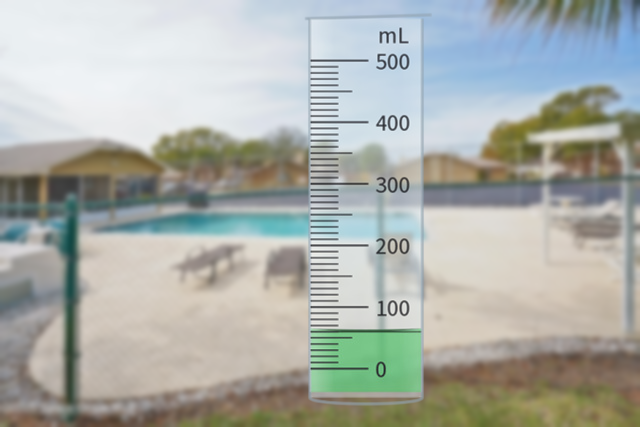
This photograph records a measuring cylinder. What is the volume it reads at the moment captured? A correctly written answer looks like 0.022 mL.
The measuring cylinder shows 60 mL
